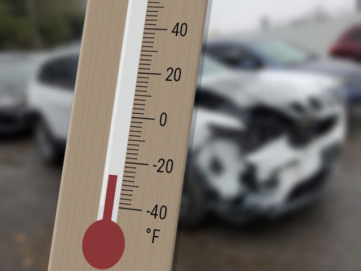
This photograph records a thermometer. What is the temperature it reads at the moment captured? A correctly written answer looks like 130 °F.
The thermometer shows -26 °F
